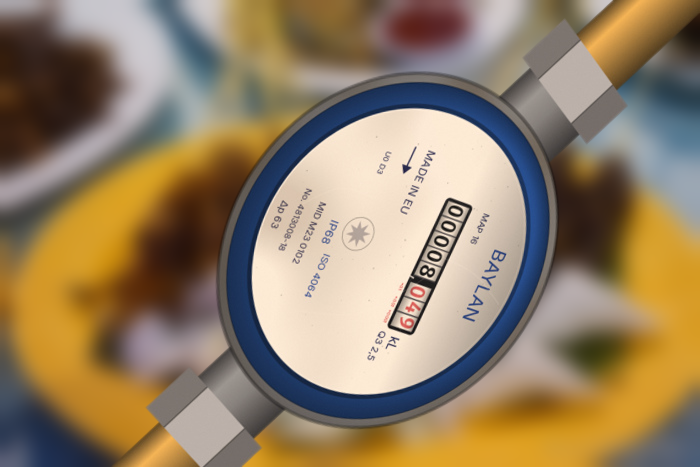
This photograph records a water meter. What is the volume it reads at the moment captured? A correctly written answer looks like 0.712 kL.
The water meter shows 8.049 kL
